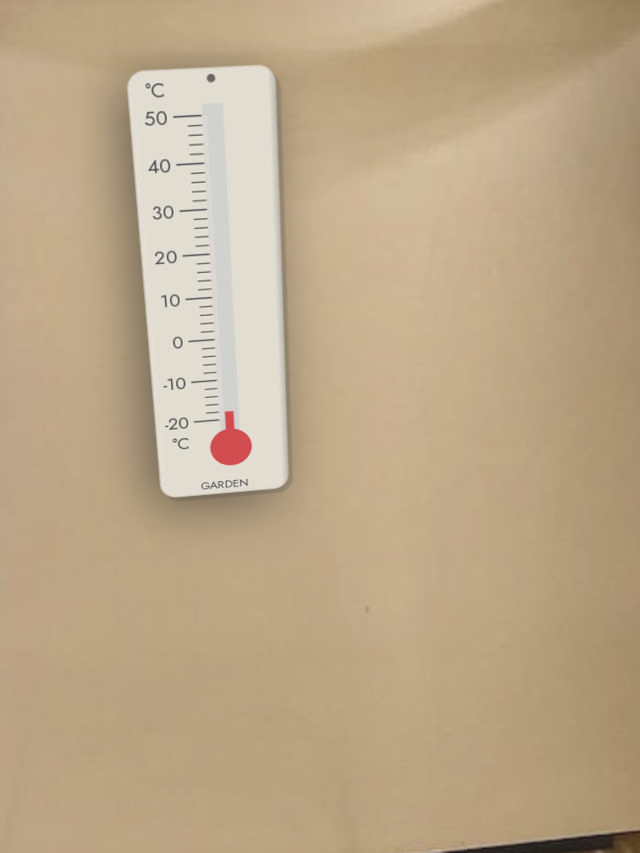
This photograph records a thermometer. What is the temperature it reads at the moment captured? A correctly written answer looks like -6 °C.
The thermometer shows -18 °C
